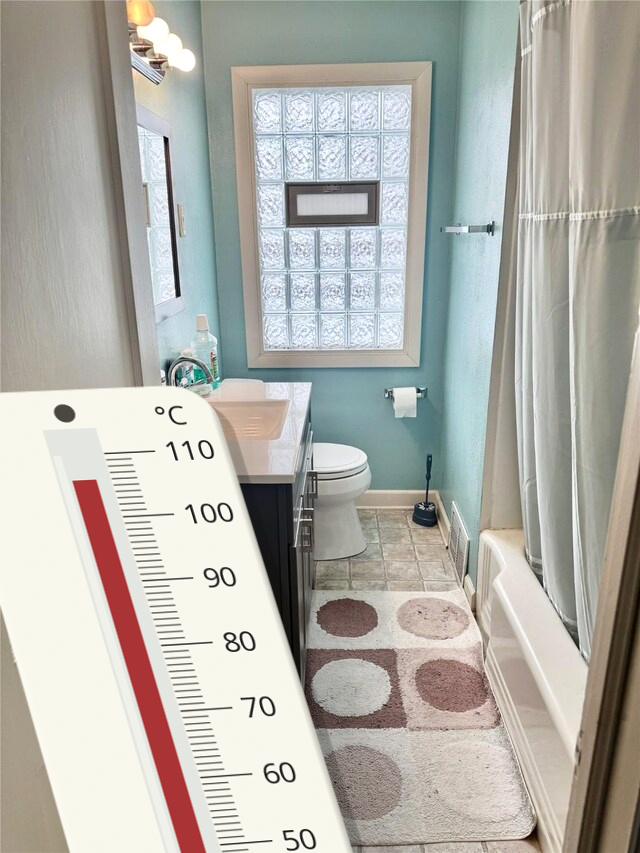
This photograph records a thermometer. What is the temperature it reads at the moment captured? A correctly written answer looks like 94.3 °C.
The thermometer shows 106 °C
